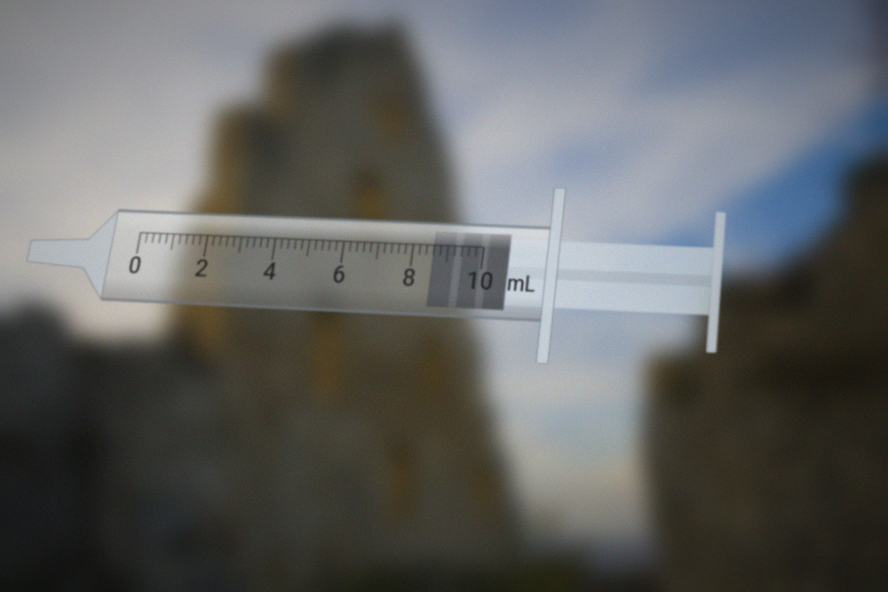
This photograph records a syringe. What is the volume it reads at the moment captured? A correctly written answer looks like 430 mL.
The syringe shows 8.6 mL
